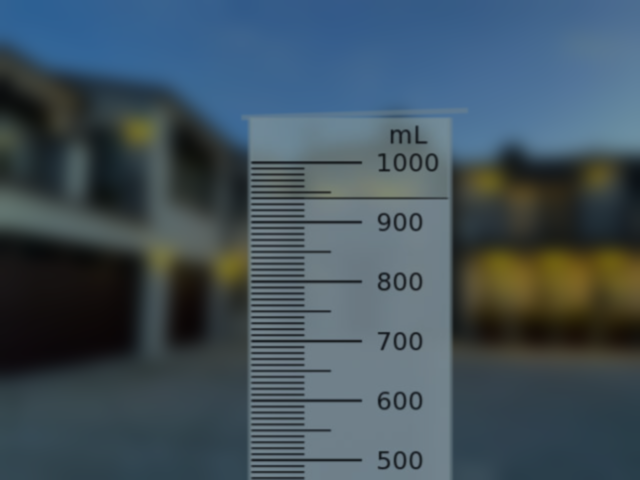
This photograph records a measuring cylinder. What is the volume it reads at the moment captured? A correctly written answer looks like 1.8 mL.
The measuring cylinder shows 940 mL
